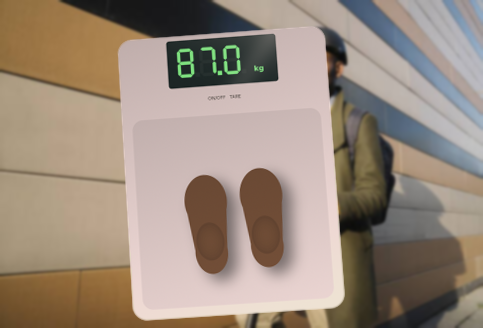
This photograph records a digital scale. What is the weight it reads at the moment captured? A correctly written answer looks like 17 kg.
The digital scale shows 87.0 kg
